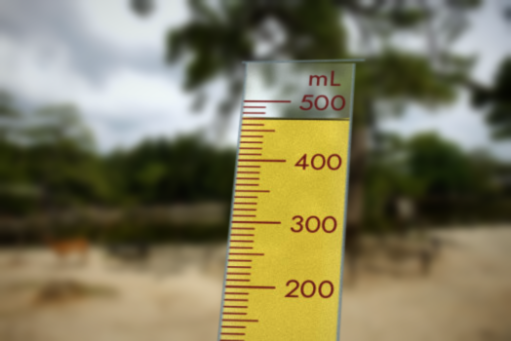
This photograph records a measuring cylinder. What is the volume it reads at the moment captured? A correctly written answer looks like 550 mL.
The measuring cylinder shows 470 mL
